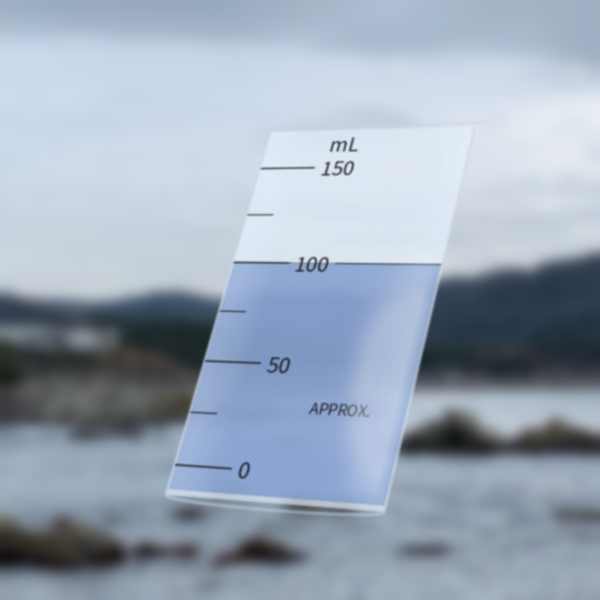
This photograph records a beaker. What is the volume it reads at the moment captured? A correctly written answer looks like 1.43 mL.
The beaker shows 100 mL
